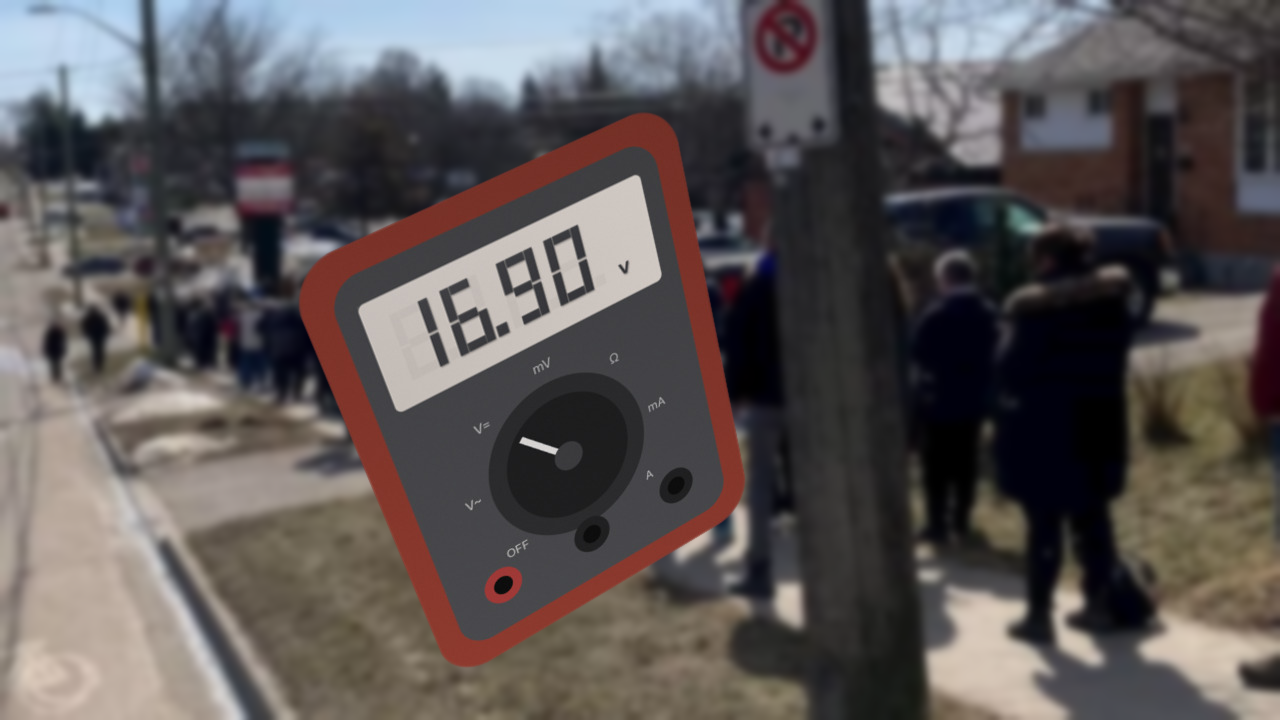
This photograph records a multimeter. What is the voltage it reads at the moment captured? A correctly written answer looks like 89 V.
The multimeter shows 16.90 V
